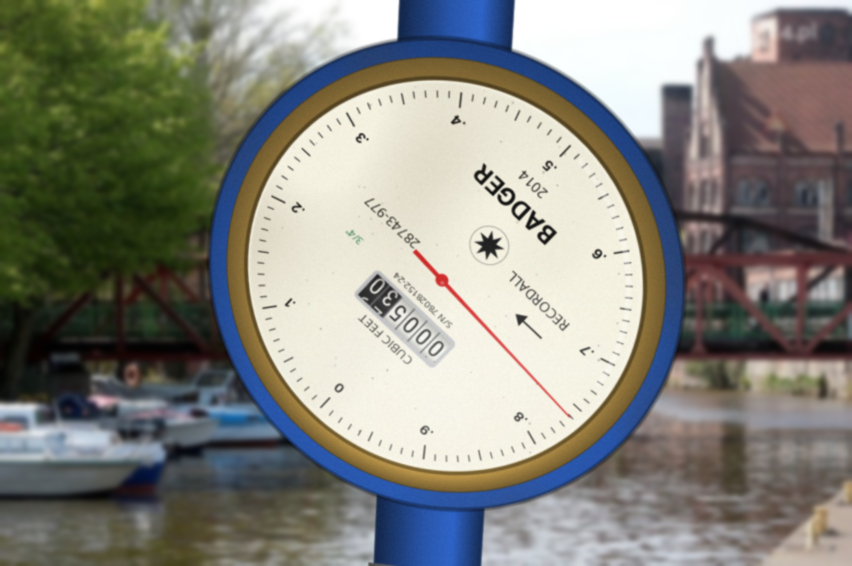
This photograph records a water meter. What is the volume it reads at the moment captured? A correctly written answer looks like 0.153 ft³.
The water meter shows 529.76 ft³
